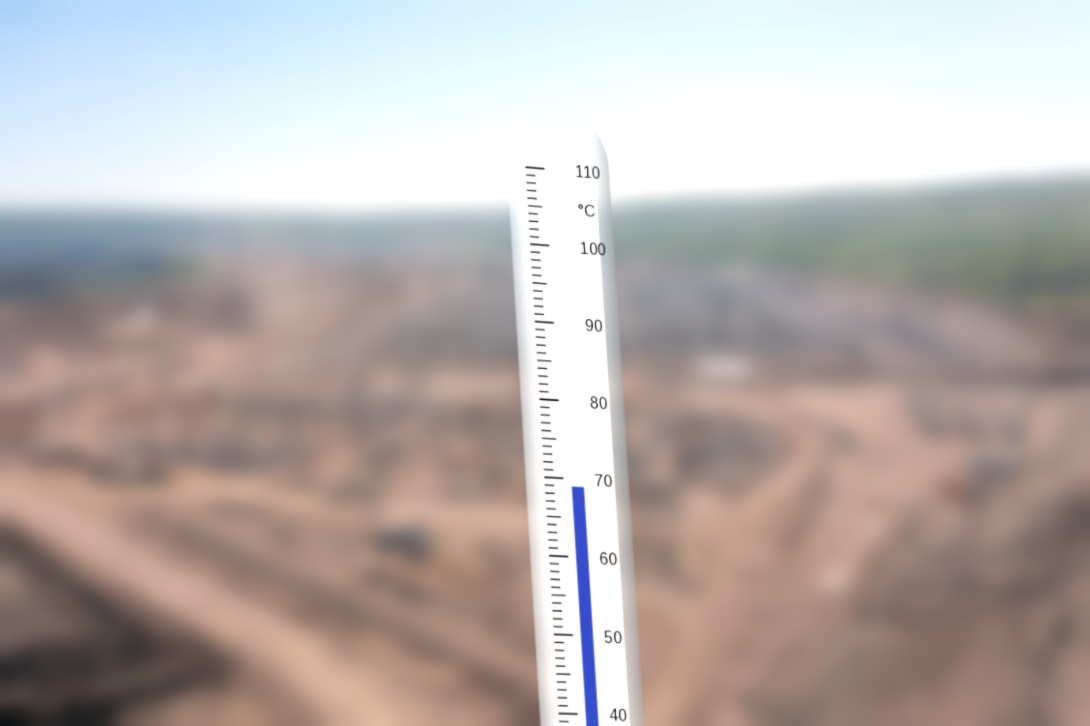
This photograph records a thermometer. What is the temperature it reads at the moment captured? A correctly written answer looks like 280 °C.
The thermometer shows 69 °C
